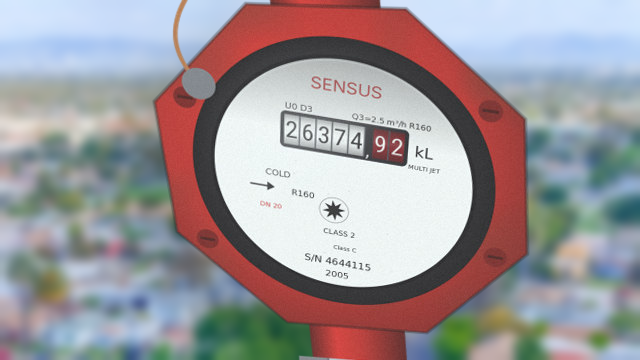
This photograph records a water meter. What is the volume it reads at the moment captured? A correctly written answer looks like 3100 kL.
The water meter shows 26374.92 kL
